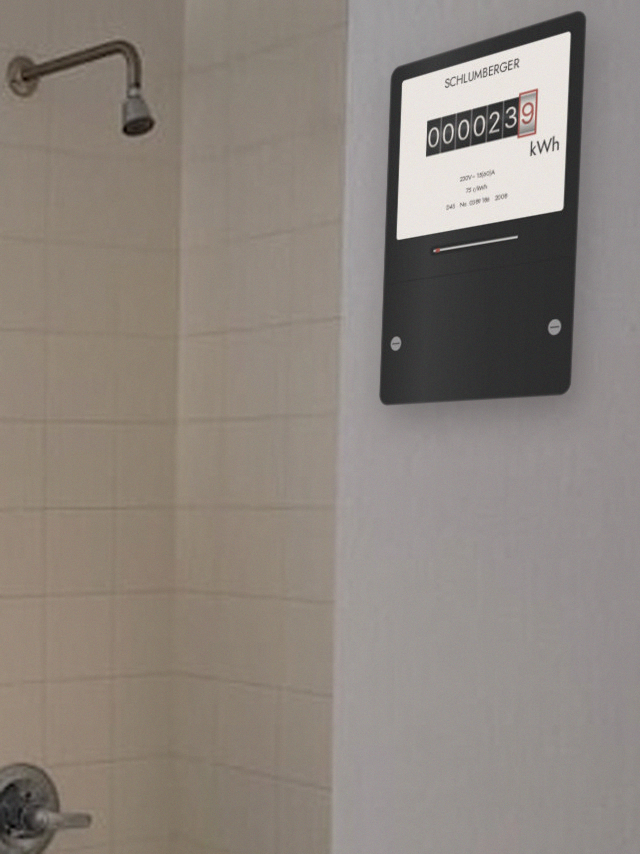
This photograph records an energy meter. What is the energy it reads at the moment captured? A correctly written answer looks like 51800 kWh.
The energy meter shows 23.9 kWh
